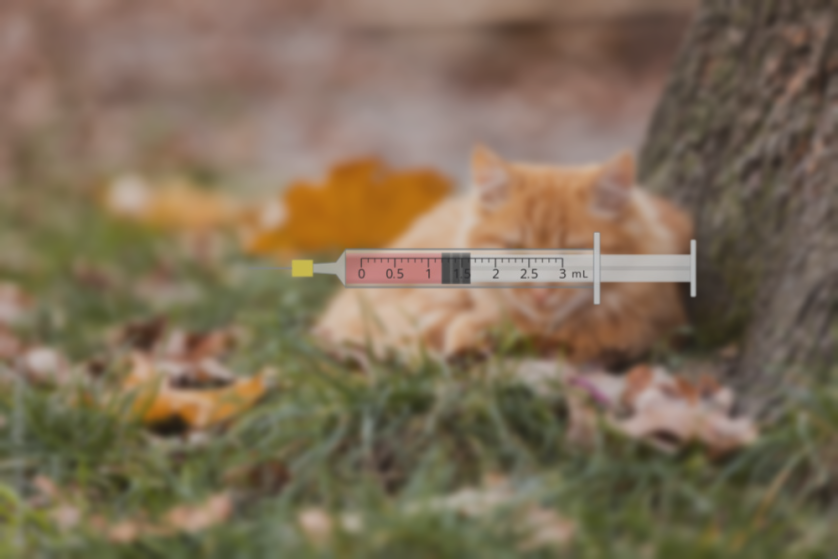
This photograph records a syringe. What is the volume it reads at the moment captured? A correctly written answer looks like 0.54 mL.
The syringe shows 1.2 mL
